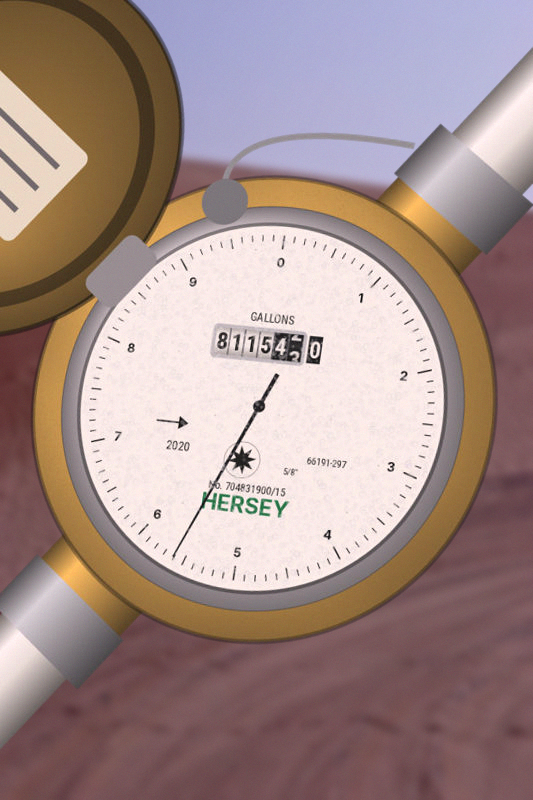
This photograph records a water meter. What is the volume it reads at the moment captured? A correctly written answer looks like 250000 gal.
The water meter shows 8115425.6 gal
